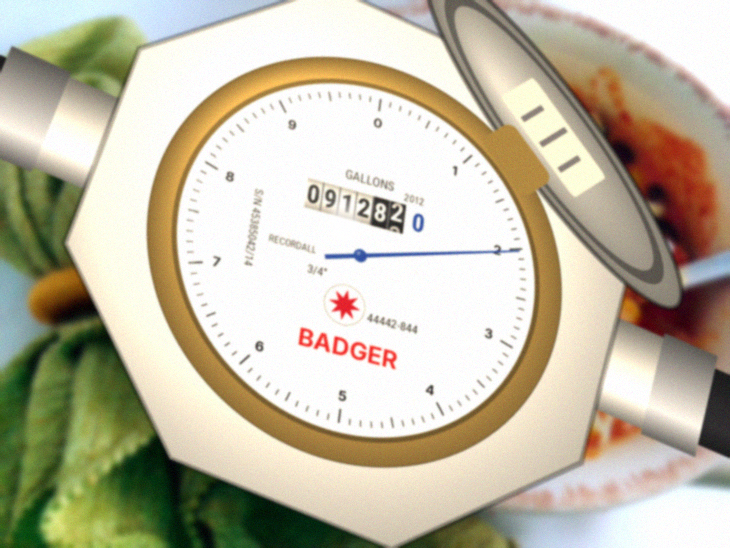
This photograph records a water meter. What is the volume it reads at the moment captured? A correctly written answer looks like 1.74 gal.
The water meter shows 912822.0 gal
